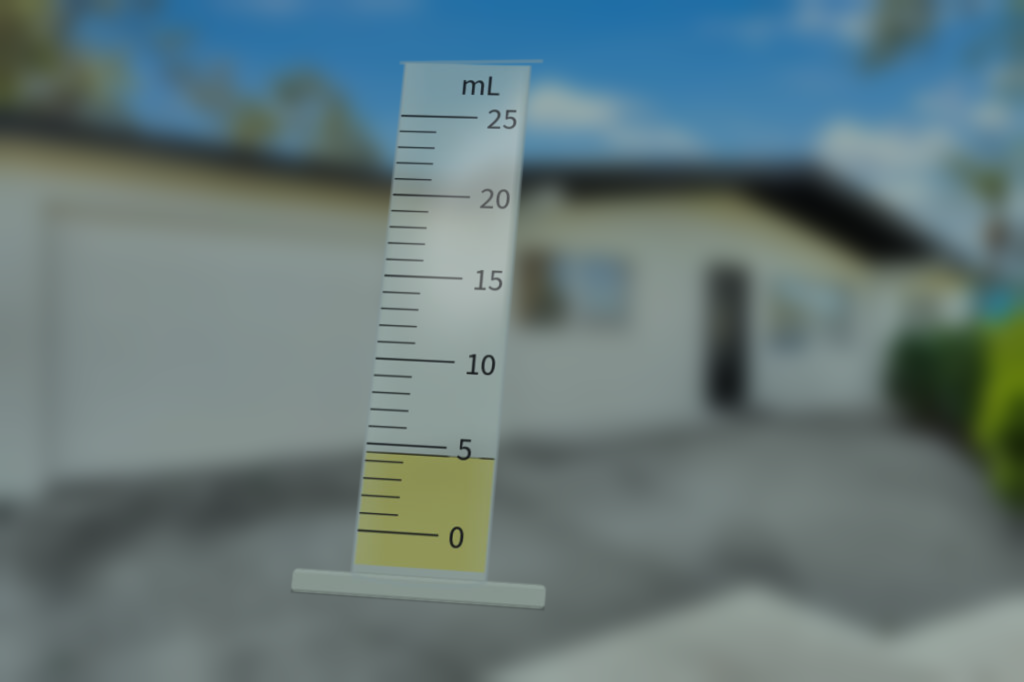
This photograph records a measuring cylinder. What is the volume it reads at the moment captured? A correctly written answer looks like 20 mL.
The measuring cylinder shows 4.5 mL
